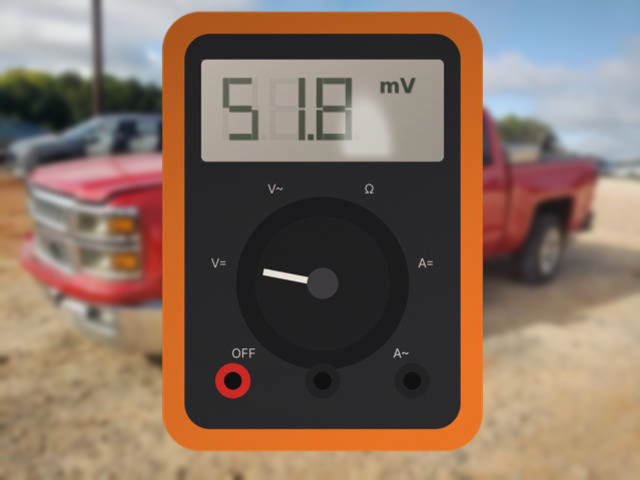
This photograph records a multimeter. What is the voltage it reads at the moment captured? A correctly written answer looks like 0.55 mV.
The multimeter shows 51.8 mV
